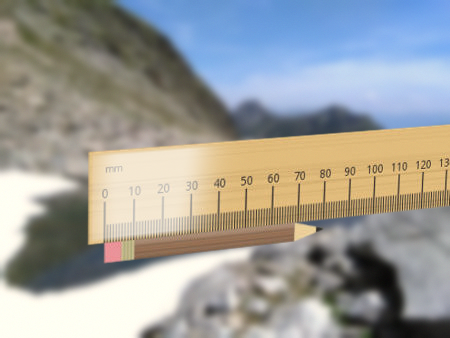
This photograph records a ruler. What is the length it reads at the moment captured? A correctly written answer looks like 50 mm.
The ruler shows 80 mm
